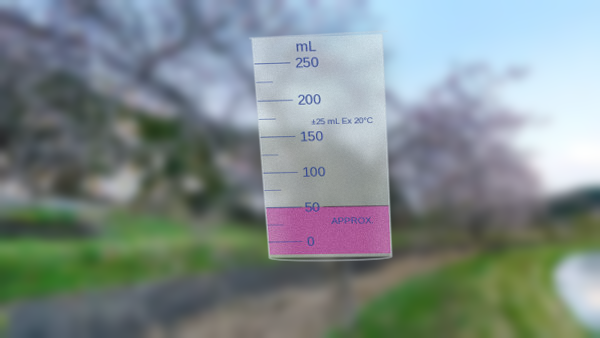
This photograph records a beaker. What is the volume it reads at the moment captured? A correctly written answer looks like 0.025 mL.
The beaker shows 50 mL
